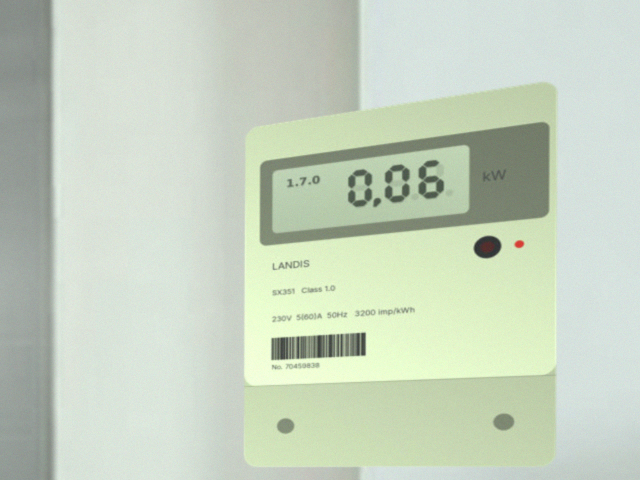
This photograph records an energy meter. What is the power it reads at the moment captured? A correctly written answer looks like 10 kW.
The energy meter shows 0.06 kW
